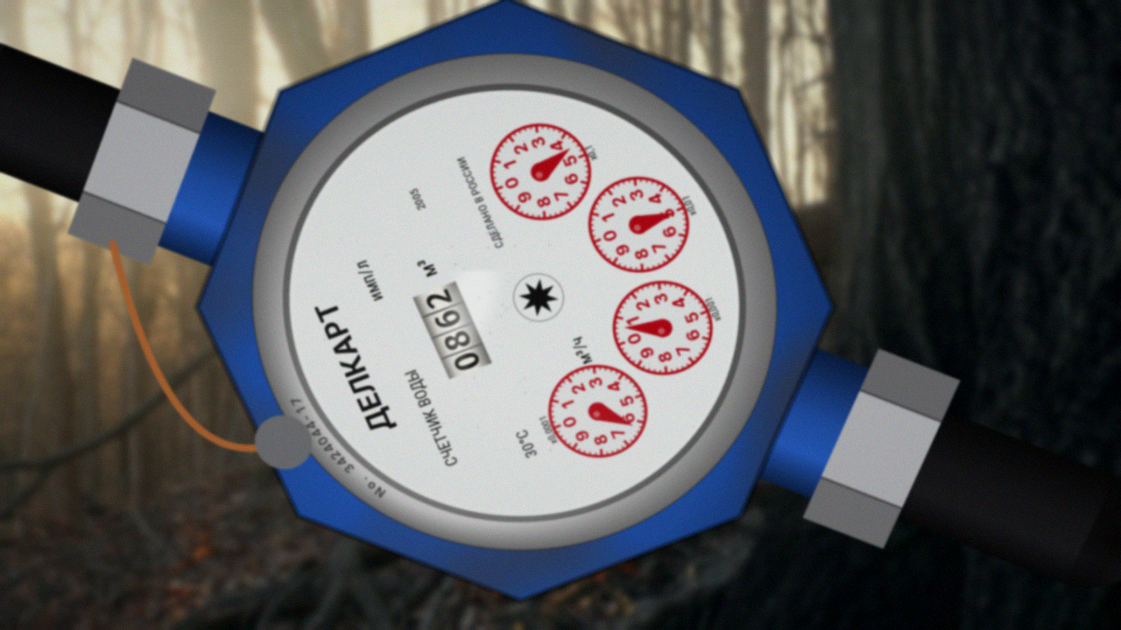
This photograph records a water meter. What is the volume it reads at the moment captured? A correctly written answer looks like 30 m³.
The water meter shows 862.4506 m³
